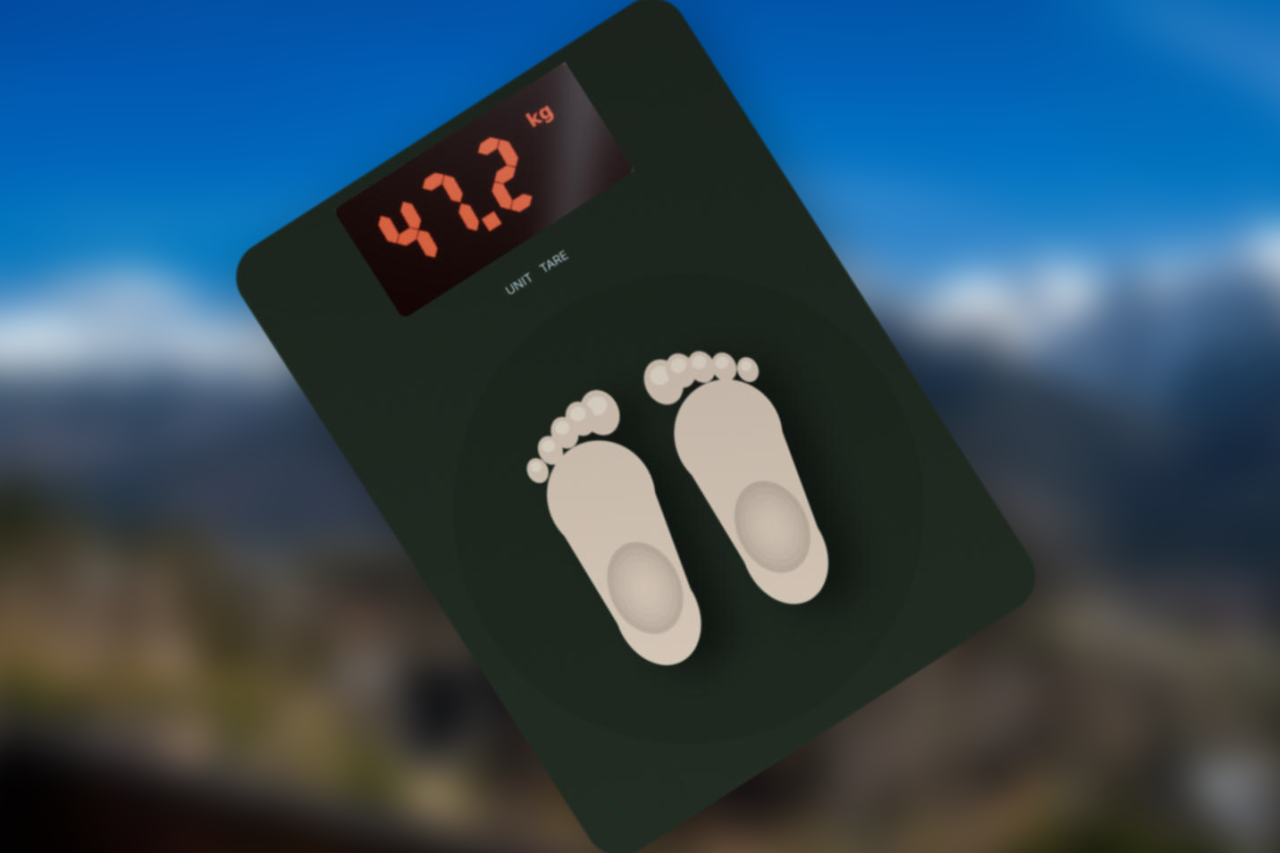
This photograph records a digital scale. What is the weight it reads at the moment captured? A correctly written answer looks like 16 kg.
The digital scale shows 47.2 kg
